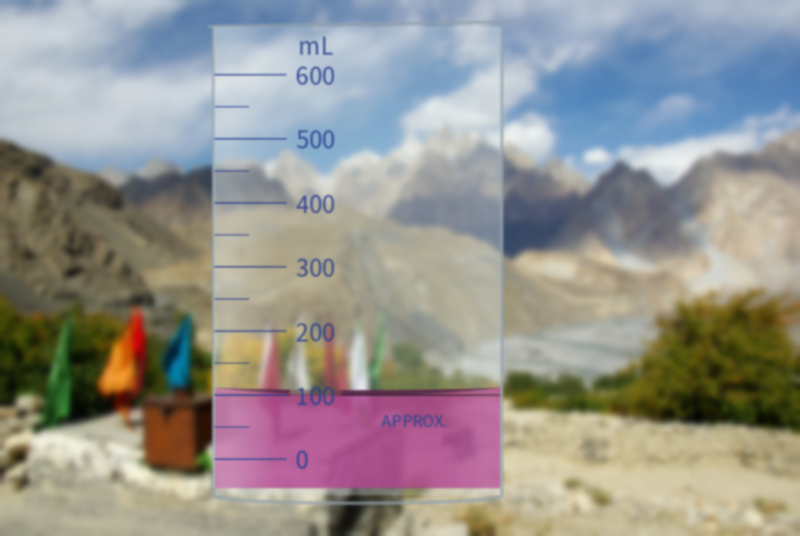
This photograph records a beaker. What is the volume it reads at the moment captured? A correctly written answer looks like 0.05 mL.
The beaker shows 100 mL
